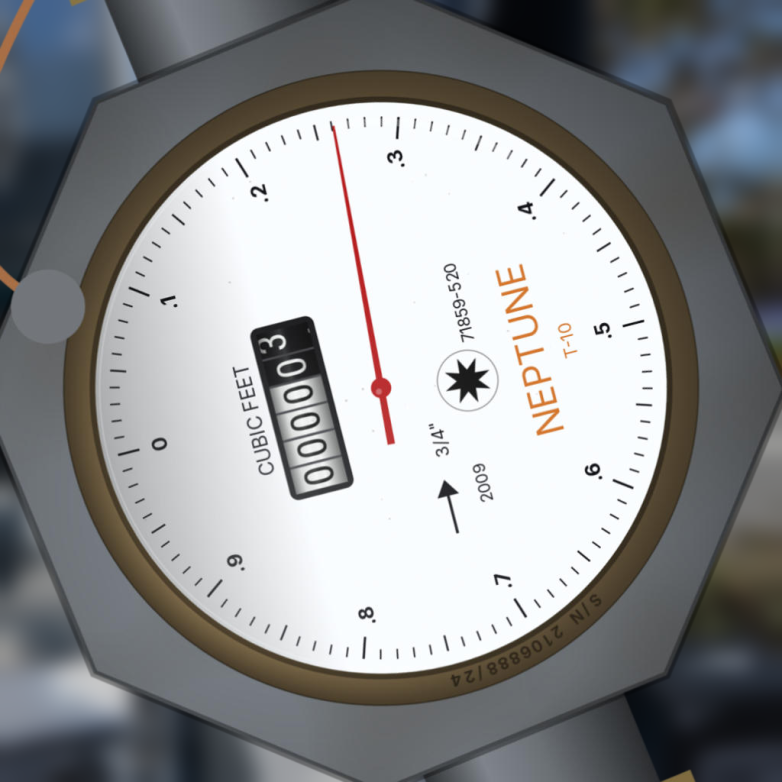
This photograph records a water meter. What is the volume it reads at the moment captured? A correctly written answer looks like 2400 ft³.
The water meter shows 3.26 ft³
